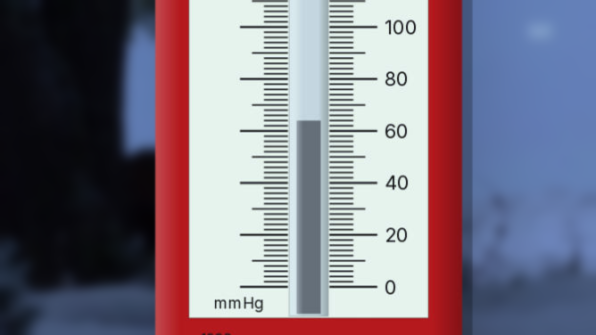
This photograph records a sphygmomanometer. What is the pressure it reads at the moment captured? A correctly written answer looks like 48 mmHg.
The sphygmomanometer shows 64 mmHg
